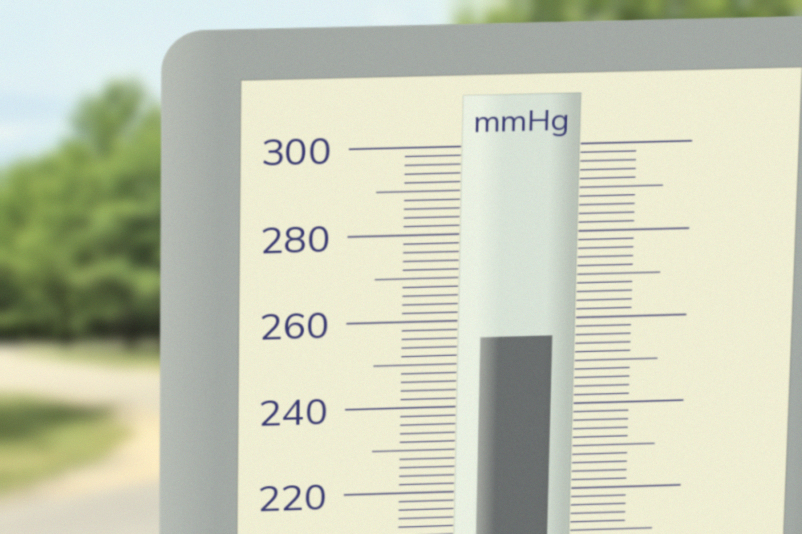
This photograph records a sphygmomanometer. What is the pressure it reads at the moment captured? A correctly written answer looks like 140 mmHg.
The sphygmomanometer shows 256 mmHg
